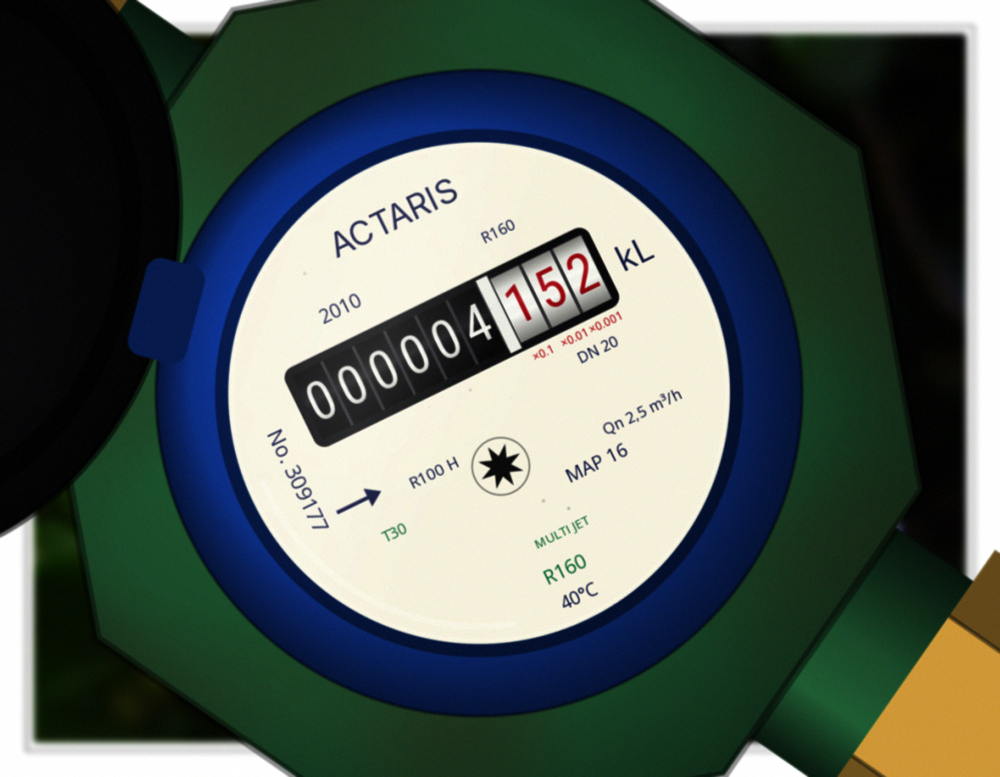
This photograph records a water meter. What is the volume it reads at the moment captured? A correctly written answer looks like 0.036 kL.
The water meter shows 4.152 kL
